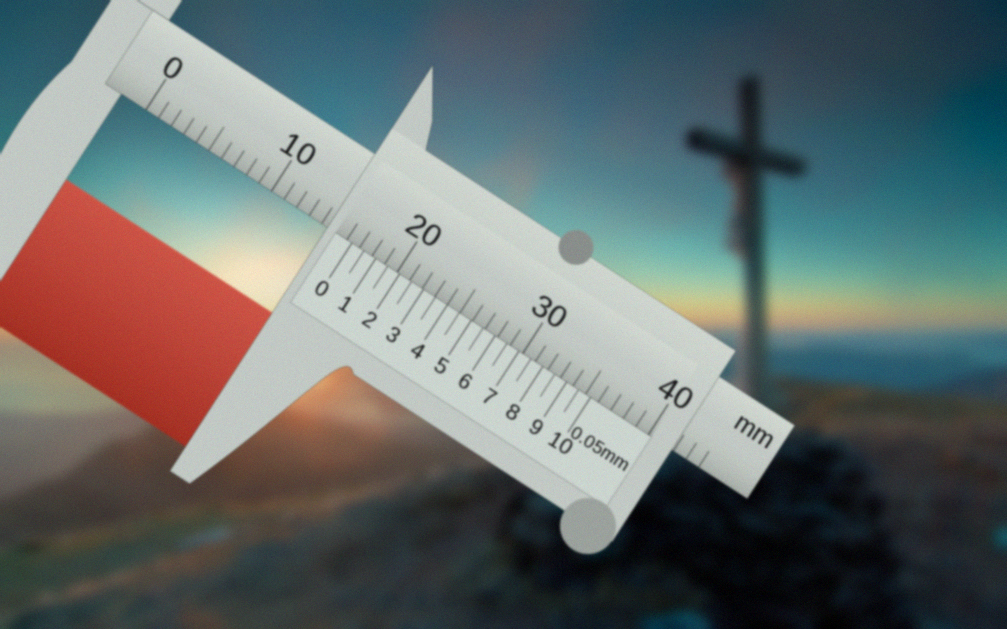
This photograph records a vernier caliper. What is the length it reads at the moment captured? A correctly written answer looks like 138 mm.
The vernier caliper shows 16.4 mm
